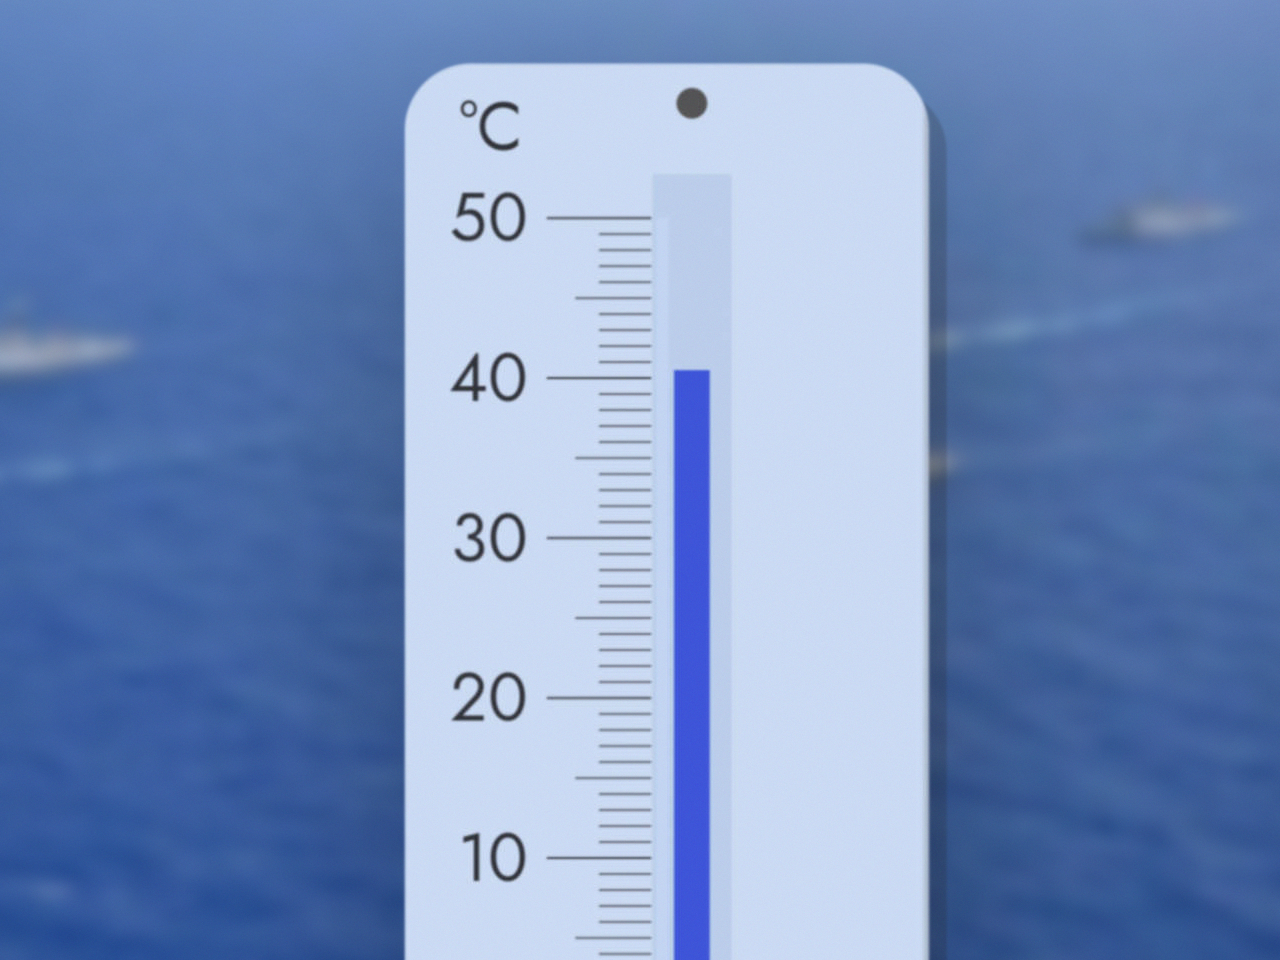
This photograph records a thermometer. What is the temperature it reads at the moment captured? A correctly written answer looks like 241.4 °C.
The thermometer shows 40.5 °C
